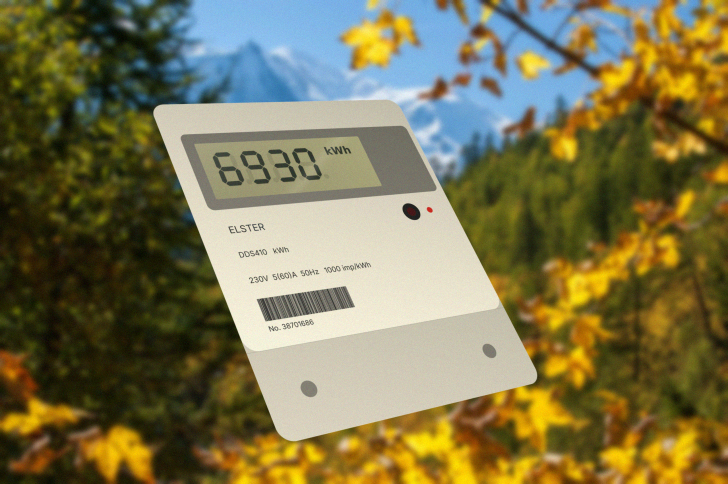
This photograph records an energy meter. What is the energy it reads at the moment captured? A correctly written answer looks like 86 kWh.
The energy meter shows 6930 kWh
